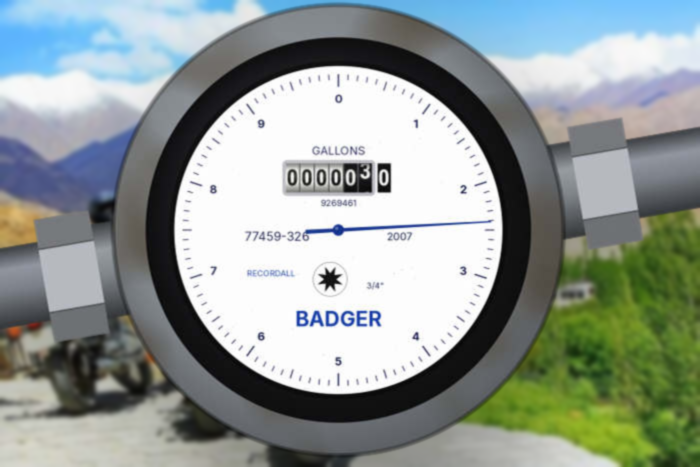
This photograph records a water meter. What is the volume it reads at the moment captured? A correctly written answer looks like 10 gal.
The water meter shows 32.4 gal
